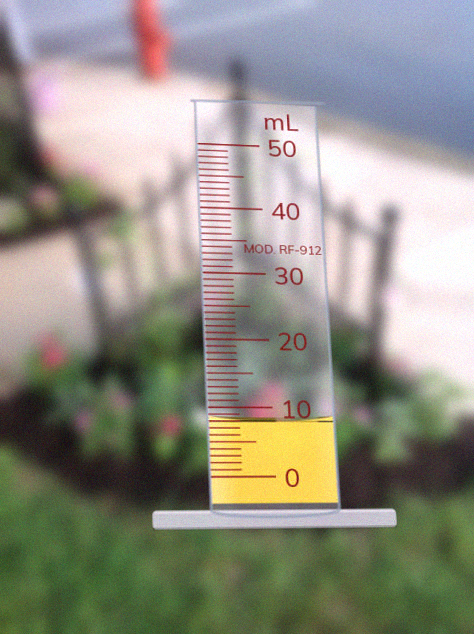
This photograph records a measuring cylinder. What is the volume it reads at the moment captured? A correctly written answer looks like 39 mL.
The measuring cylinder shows 8 mL
